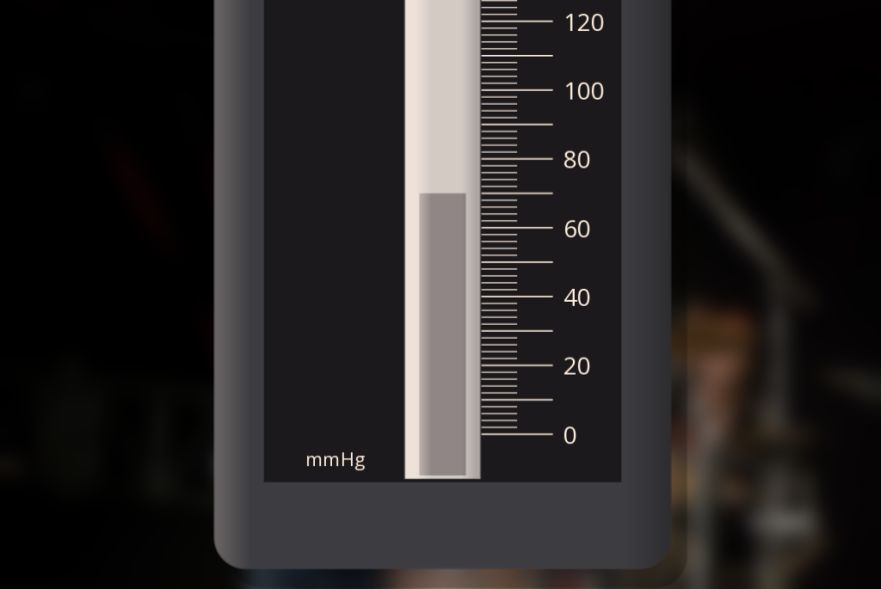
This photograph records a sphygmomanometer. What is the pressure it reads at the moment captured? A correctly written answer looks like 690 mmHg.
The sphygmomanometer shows 70 mmHg
